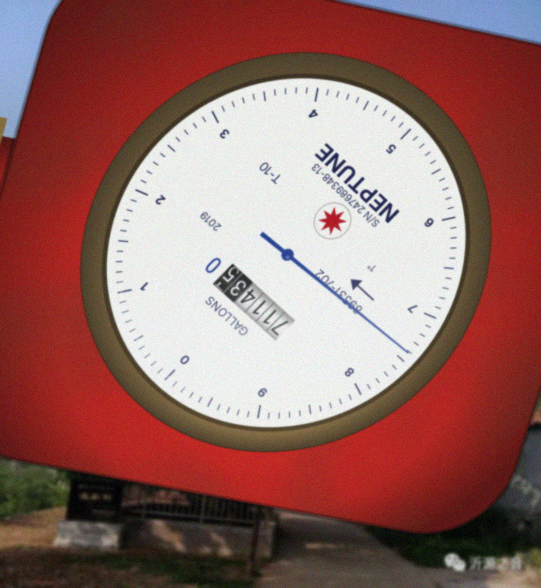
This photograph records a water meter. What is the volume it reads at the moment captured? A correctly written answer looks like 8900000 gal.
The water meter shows 7114347.4 gal
